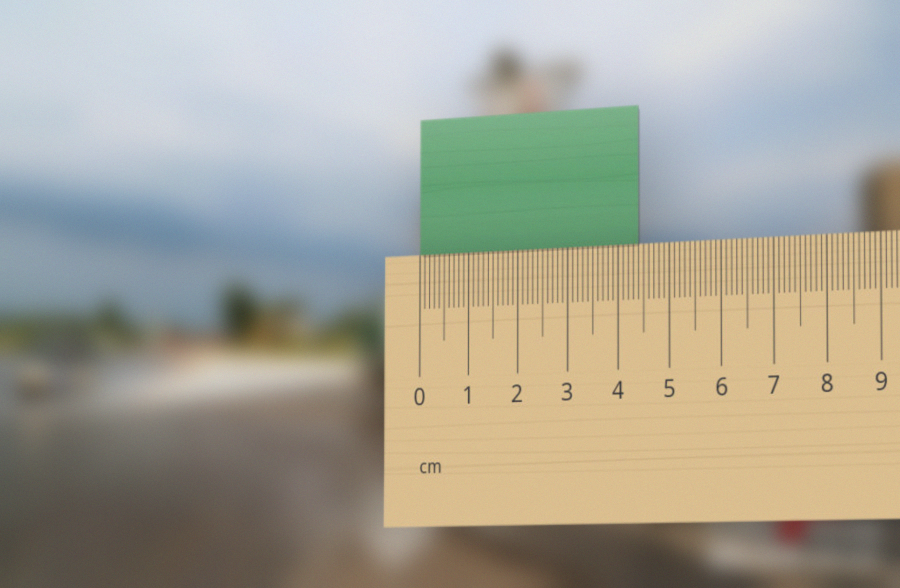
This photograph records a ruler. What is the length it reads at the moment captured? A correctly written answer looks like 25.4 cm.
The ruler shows 4.4 cm
